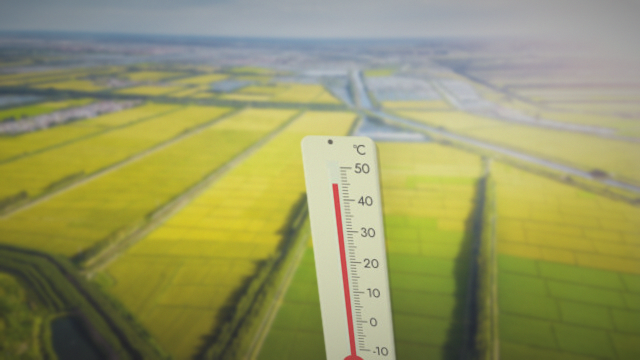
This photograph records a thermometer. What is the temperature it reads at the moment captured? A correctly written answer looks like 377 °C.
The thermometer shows 45 °C
